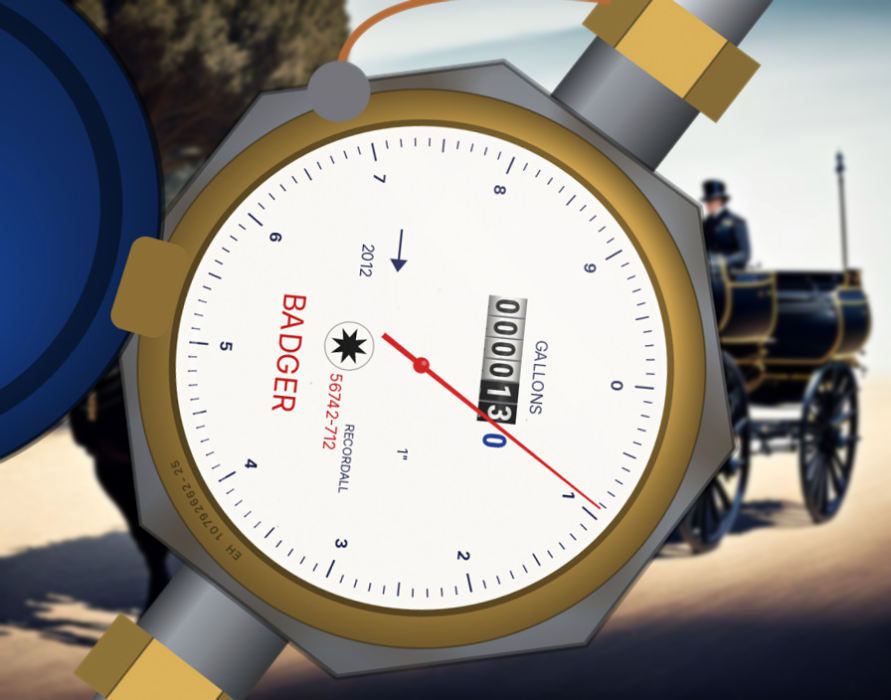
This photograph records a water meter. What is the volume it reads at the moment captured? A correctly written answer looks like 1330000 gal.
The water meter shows 130.9 gal
